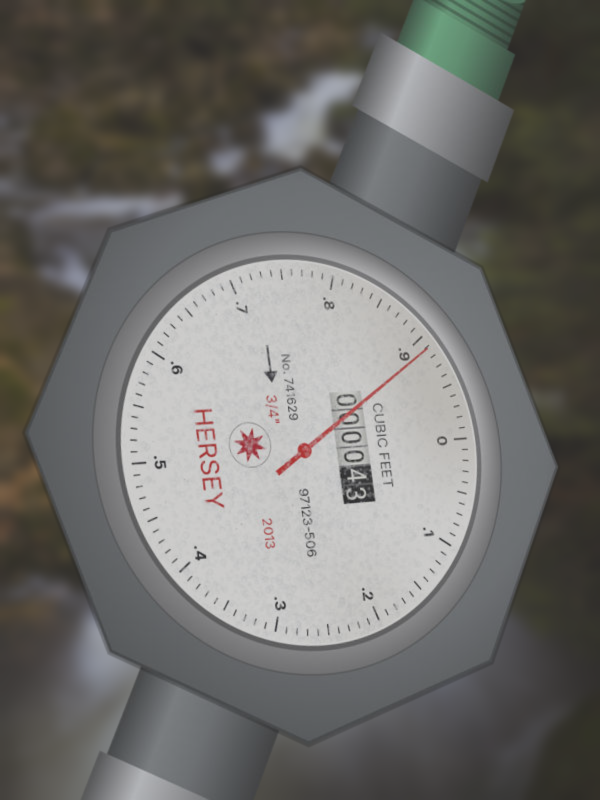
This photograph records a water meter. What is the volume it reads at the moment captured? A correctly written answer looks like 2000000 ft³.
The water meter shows 42.91 ft³
